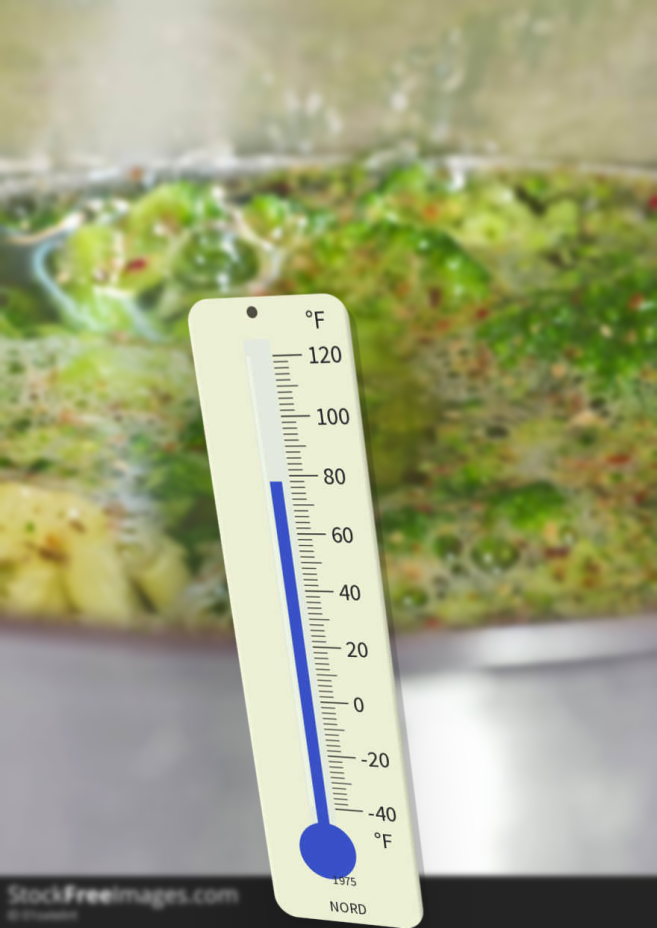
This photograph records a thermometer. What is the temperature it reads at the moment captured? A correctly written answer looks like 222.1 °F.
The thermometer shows 78 °F
